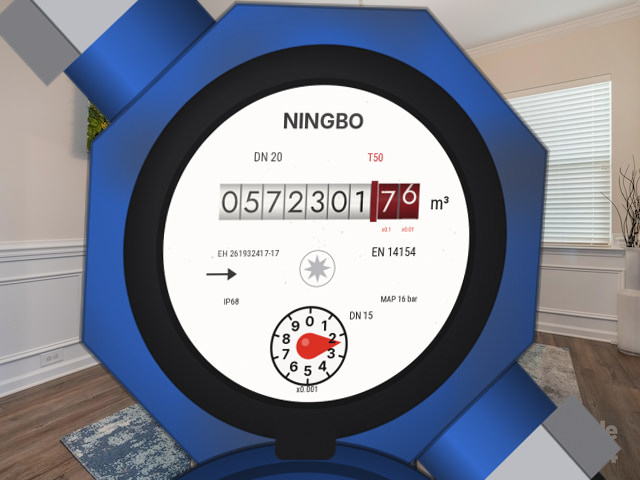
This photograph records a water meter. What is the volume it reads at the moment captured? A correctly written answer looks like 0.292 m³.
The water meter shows 572301.762 m³
